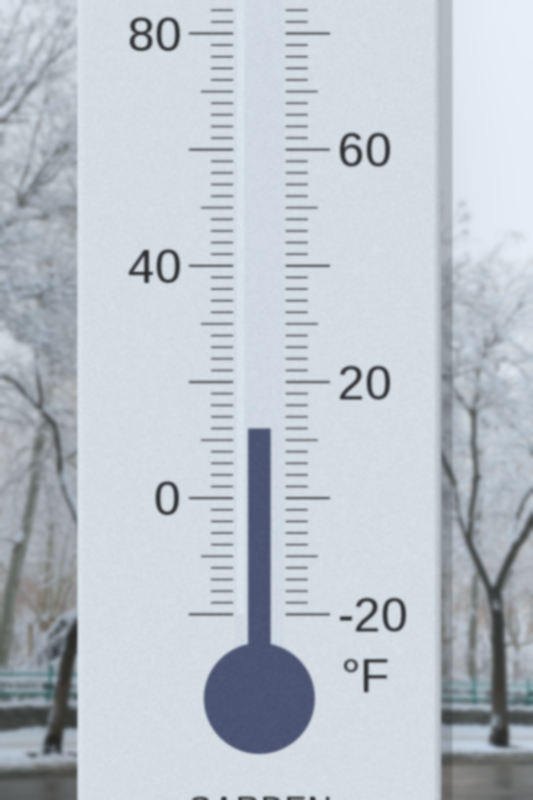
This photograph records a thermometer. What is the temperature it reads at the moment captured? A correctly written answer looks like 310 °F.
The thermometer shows 12 °F
